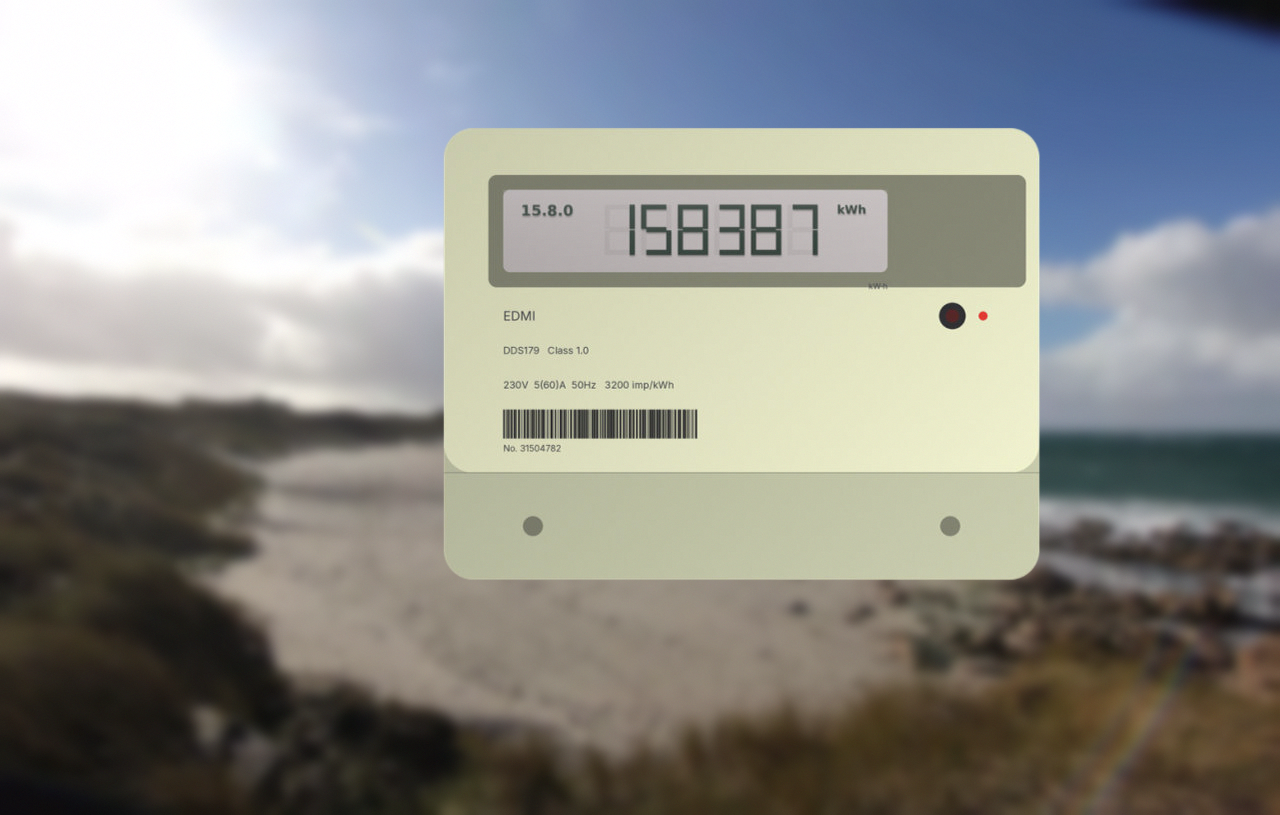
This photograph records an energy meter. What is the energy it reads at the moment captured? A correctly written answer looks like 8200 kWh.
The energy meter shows 158387 kWh
